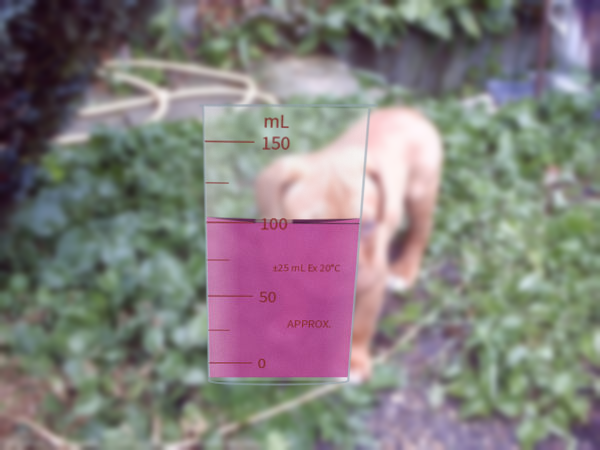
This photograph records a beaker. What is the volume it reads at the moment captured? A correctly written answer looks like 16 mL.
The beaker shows 100 mL
